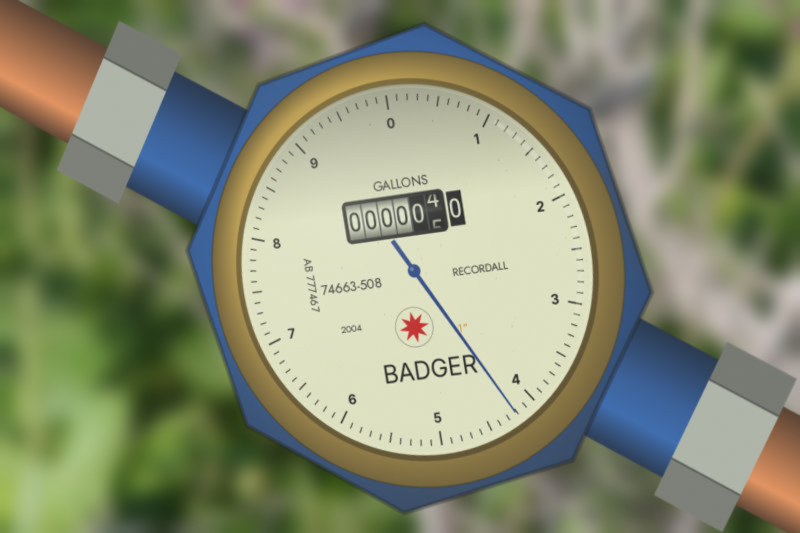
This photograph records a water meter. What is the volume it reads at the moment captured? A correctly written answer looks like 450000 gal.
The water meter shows 44.2 gal
